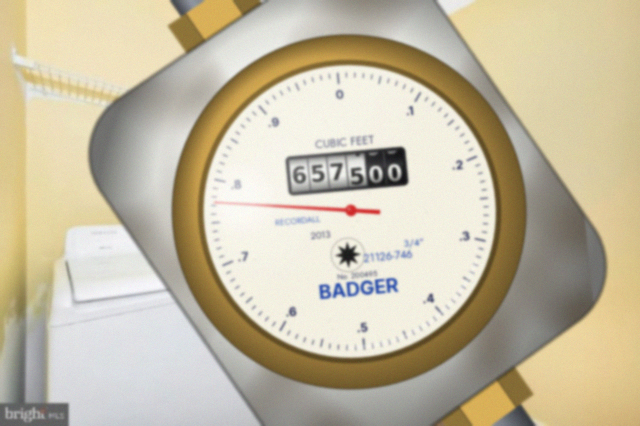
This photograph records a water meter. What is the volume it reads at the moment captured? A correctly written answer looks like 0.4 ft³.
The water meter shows 657499.77 ft³
